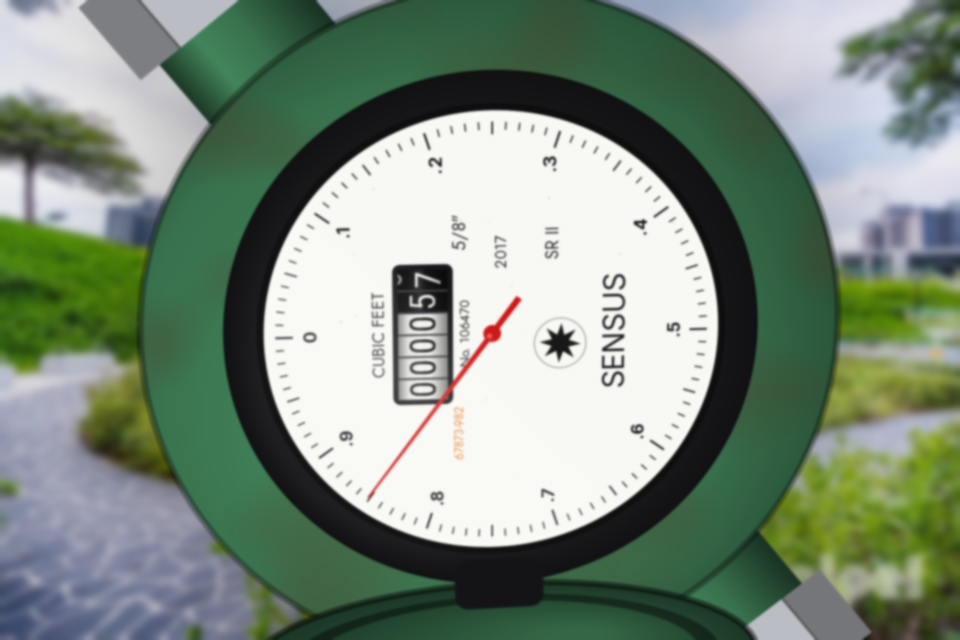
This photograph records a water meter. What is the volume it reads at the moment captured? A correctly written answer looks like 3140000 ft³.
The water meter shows 56.85 ft³
